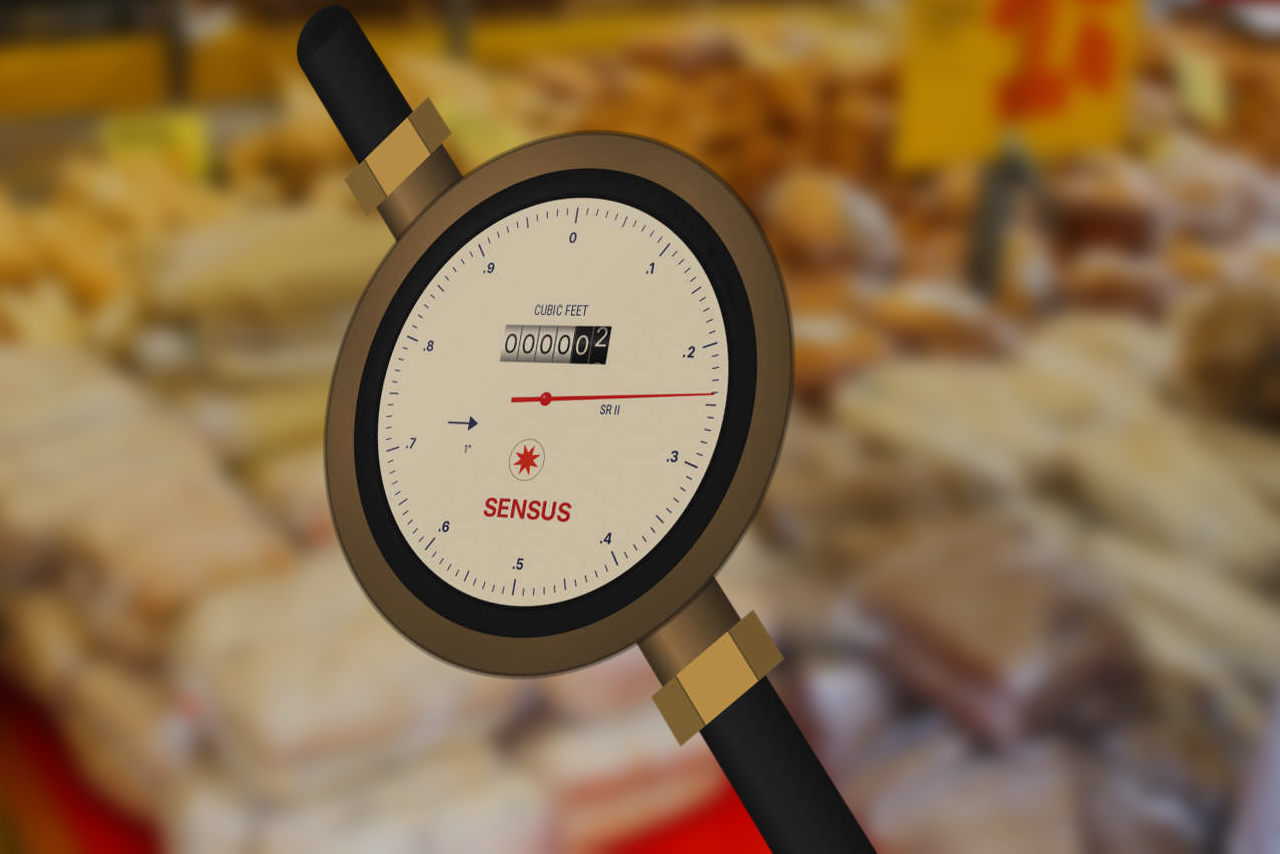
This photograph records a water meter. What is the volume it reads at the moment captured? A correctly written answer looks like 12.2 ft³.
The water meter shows 2.24 ft³
